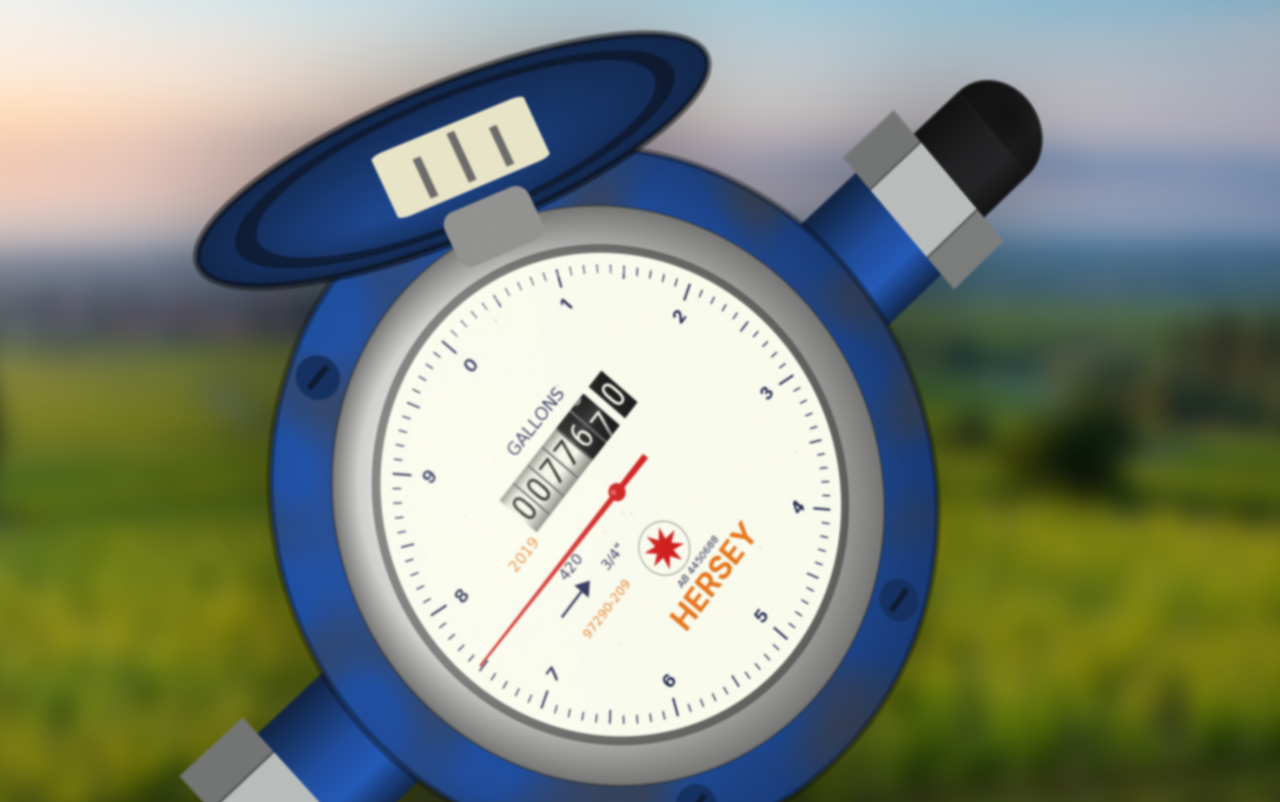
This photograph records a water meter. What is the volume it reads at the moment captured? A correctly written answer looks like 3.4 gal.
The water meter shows 77667.5 gal
